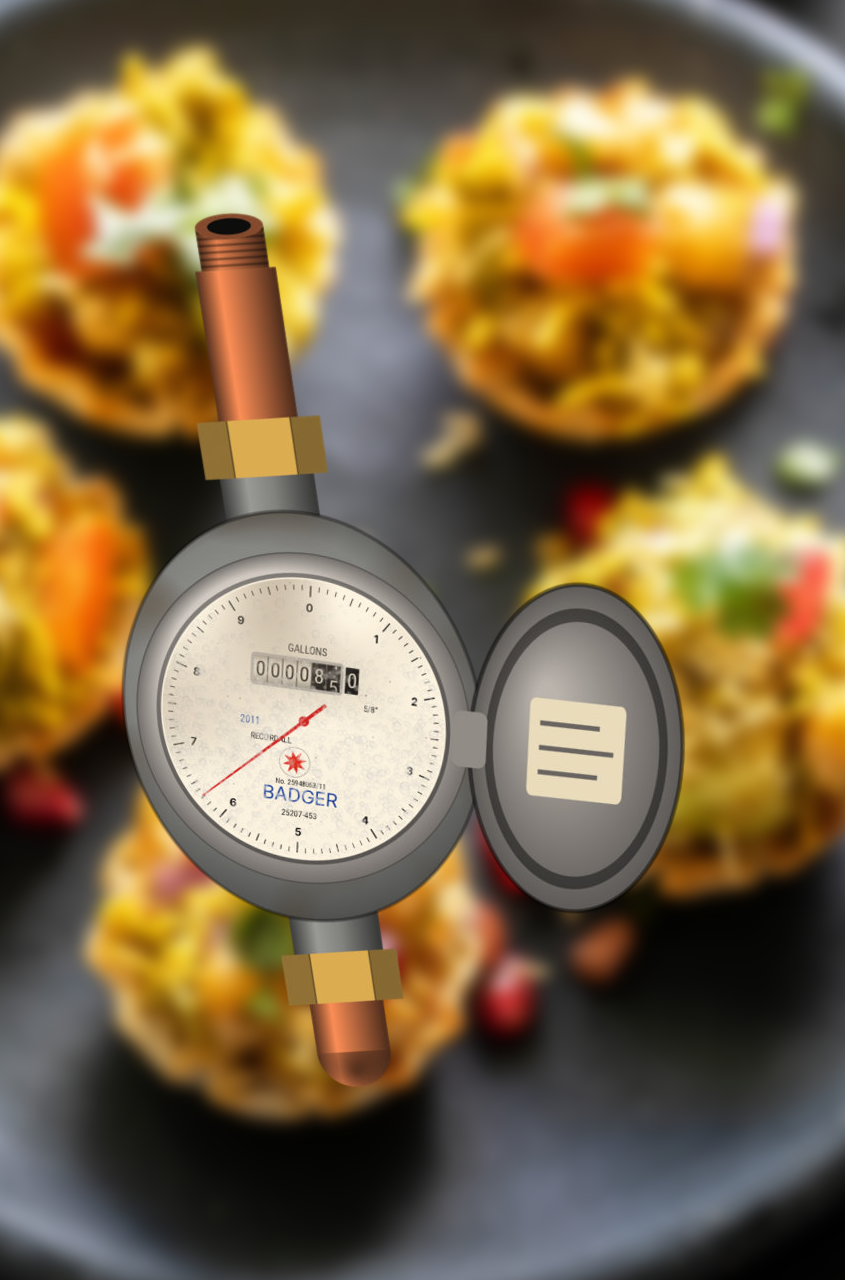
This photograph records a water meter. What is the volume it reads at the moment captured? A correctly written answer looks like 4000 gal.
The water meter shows 846.3 gal
